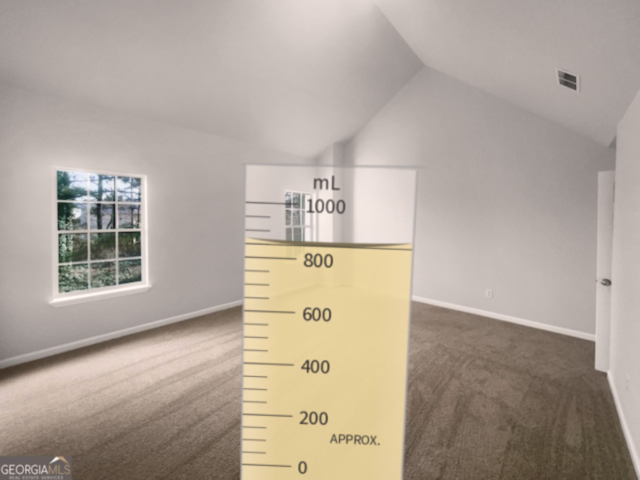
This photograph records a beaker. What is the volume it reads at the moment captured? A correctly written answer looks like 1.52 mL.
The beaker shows 850 mL
